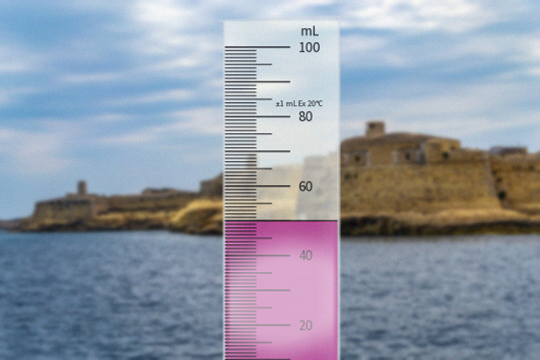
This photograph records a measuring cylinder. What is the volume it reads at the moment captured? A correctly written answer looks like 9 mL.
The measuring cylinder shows 50 mL
